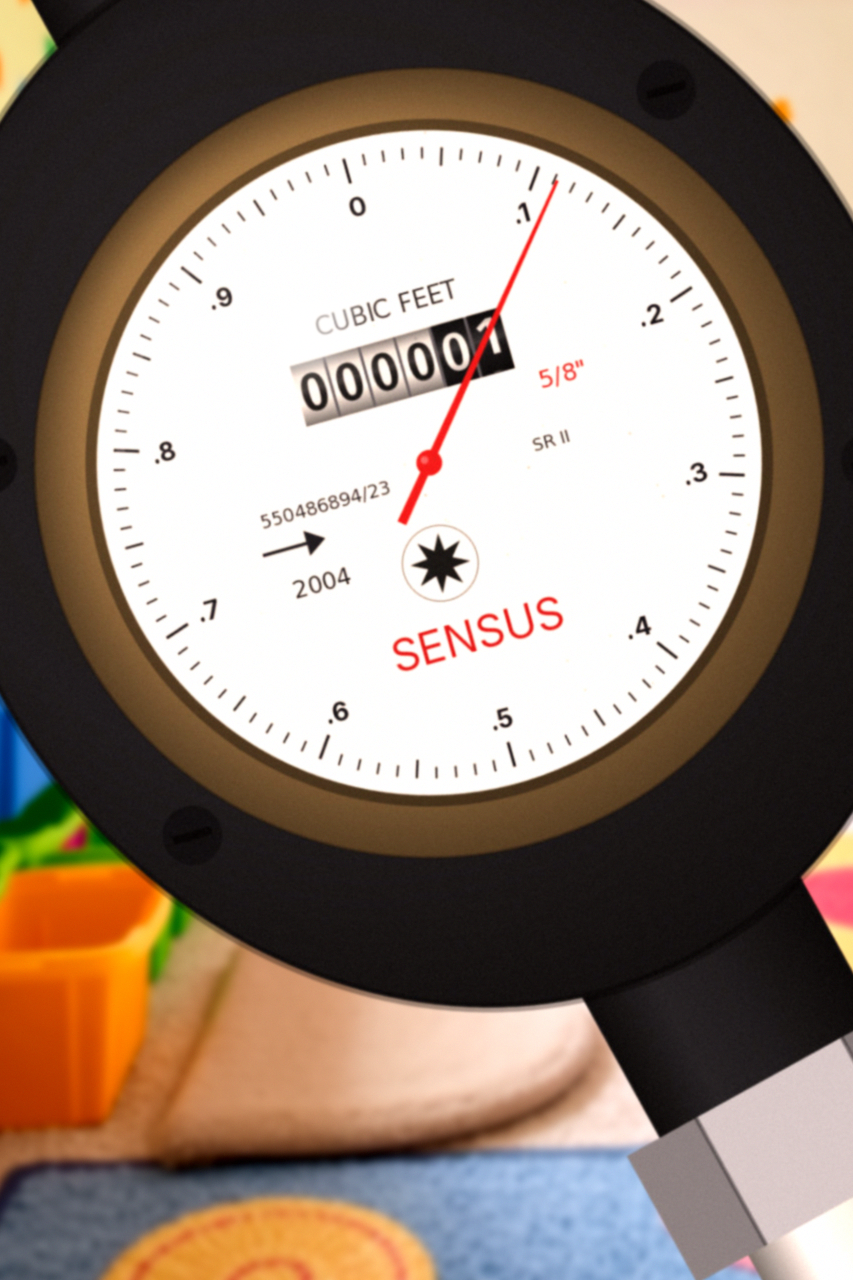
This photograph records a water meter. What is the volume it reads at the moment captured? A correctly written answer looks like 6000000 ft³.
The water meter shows 1.11 ft³
